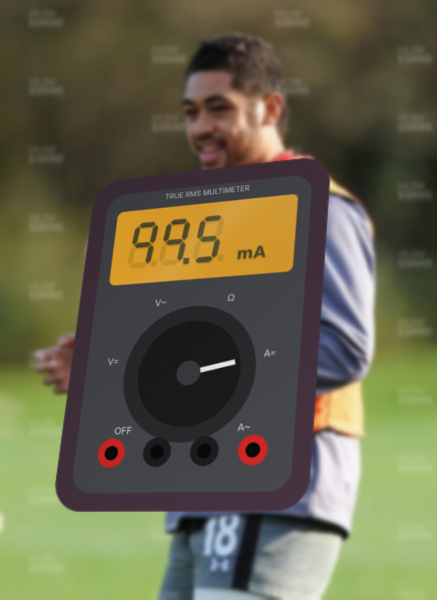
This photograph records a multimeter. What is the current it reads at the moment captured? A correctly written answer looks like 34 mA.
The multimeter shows 99.5 mA
